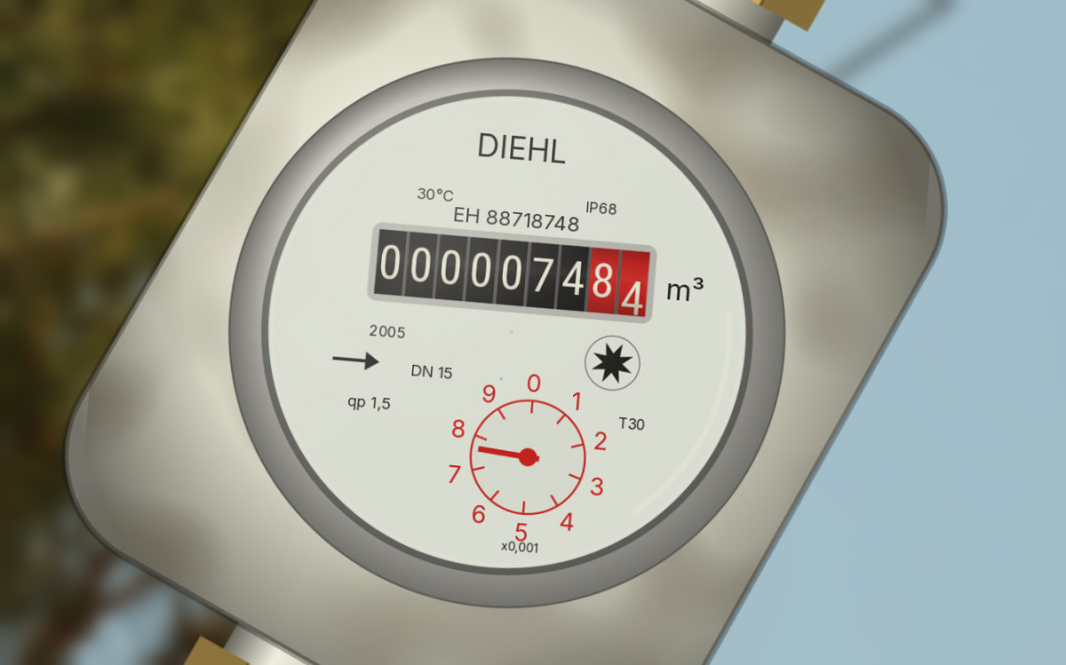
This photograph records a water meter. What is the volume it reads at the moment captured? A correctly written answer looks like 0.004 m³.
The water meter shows 74.837 m³
